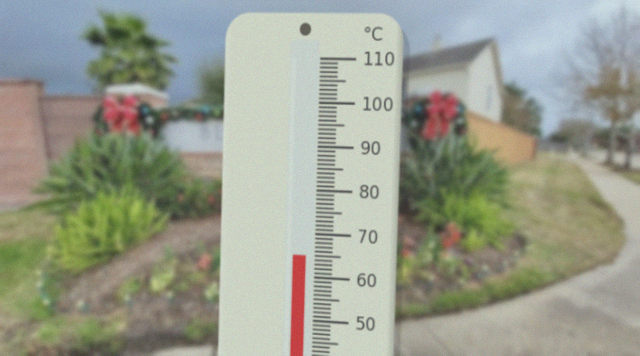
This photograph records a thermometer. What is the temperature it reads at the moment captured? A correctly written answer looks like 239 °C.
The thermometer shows 65 °C
